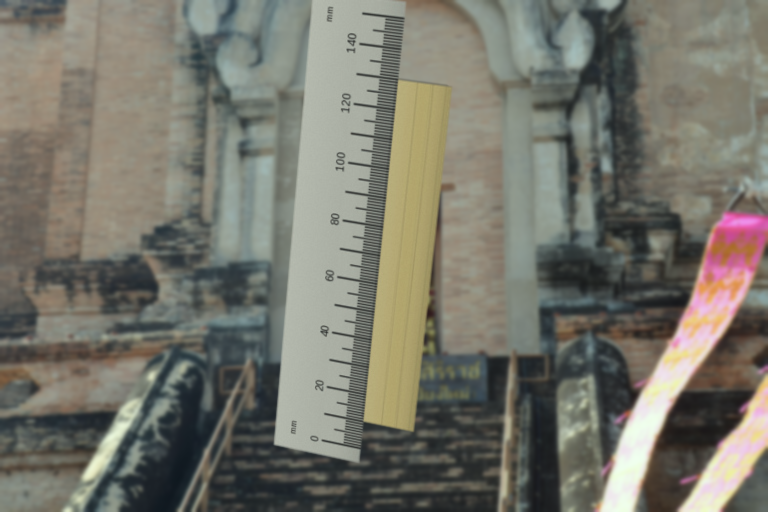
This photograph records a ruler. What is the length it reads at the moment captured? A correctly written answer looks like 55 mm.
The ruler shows 120 mm
